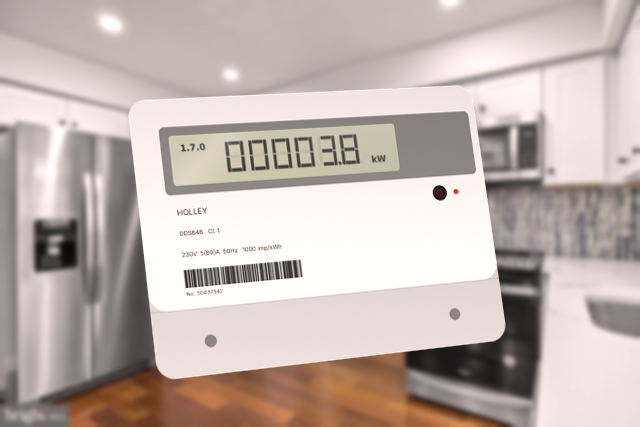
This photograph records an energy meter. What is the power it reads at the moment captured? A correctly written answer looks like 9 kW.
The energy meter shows 3.8 kW
